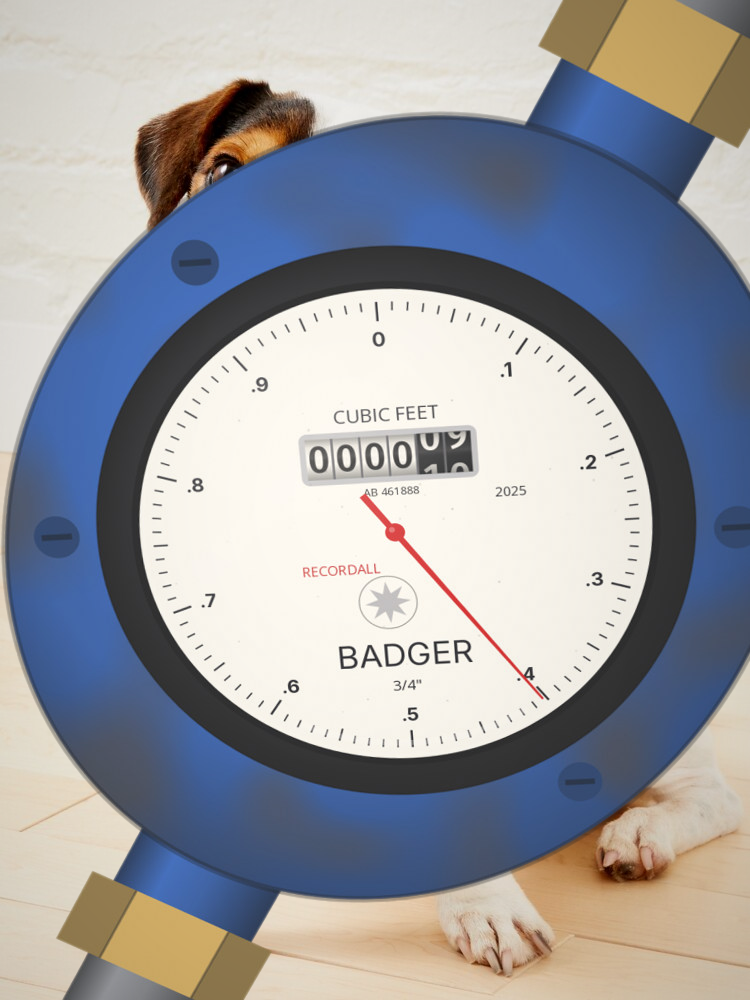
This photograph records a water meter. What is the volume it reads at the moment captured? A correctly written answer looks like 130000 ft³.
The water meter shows 9.40 ft³
